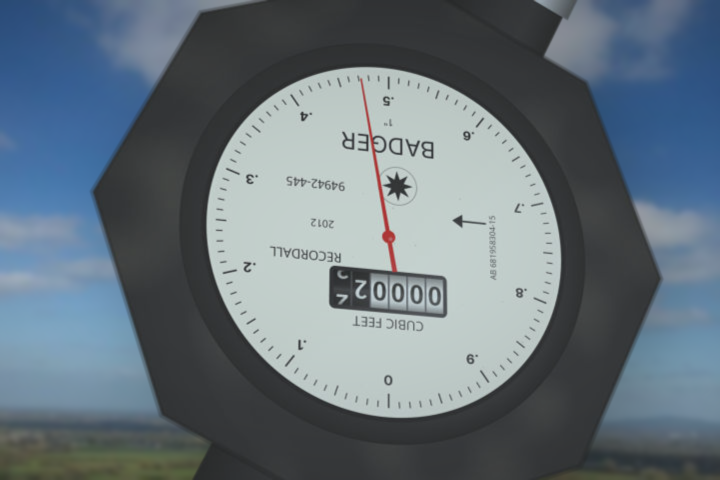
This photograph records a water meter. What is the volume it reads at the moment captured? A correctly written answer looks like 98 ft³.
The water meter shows 22.47 ft³
